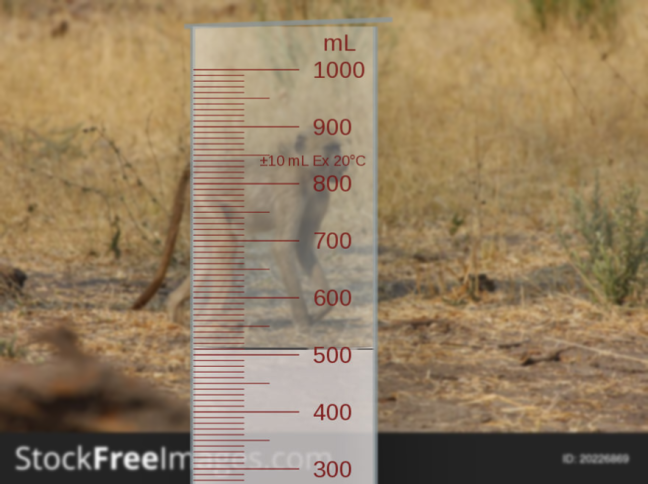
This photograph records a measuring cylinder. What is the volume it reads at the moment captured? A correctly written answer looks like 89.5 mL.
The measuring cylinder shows 510 mL
